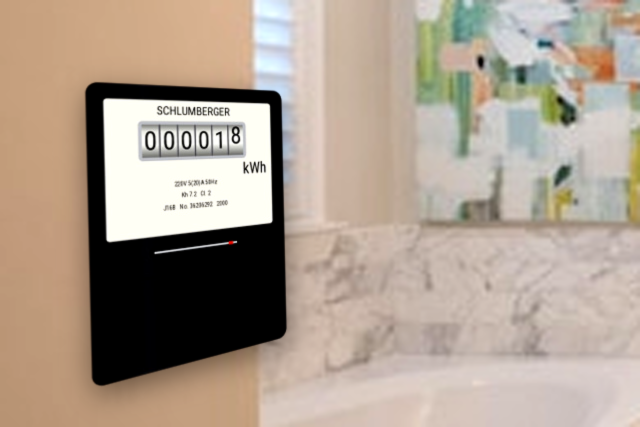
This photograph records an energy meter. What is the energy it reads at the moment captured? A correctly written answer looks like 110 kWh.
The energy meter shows 18 kWh
